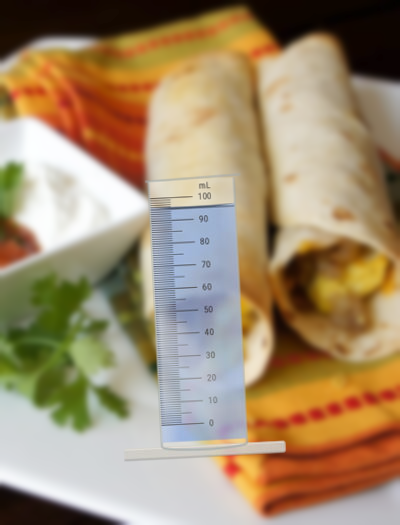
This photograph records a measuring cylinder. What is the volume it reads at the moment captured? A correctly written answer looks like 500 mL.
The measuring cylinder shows 95 mL
